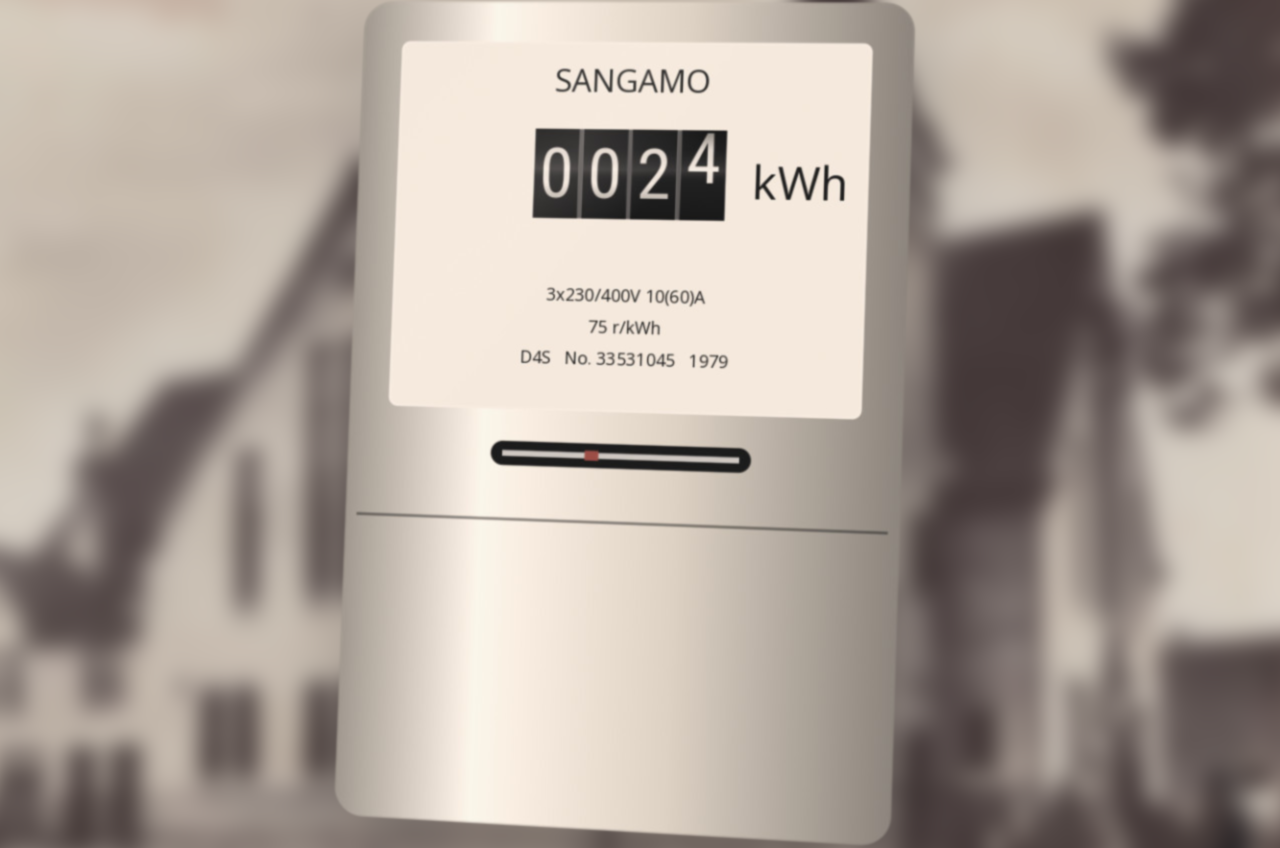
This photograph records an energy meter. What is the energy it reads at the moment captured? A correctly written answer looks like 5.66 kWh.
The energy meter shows 24 kWh
